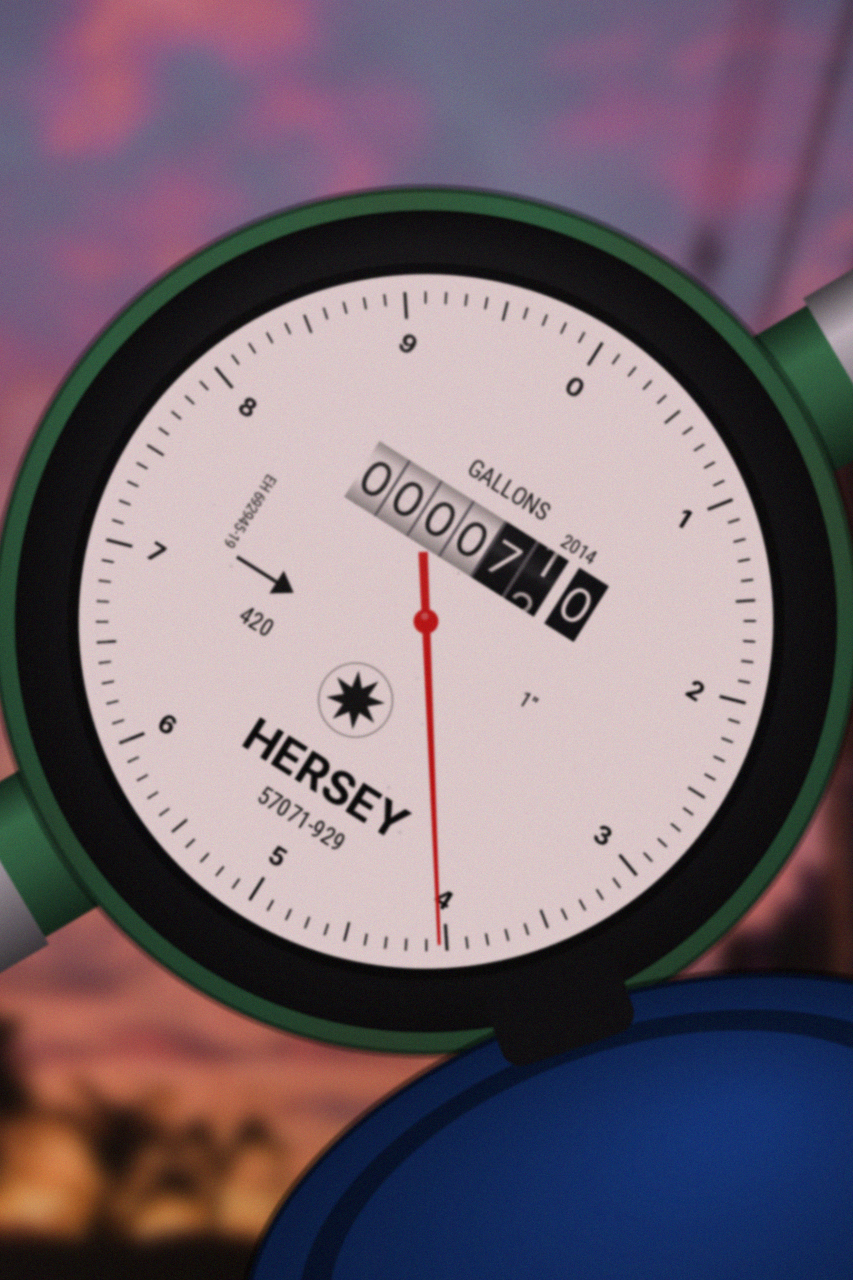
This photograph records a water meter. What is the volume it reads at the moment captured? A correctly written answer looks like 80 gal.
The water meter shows 714.0 gal
